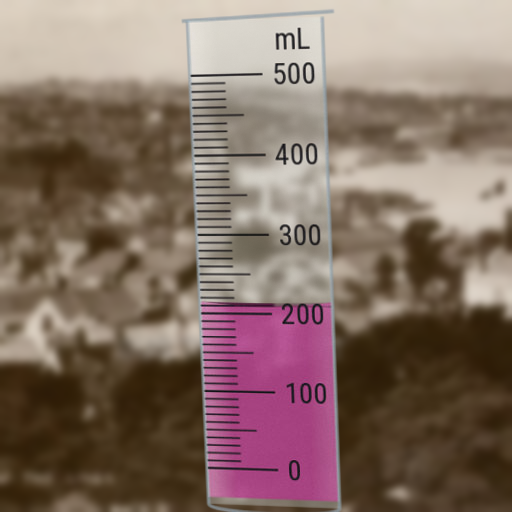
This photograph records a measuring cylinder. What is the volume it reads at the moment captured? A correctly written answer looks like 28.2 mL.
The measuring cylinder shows 210 mL
